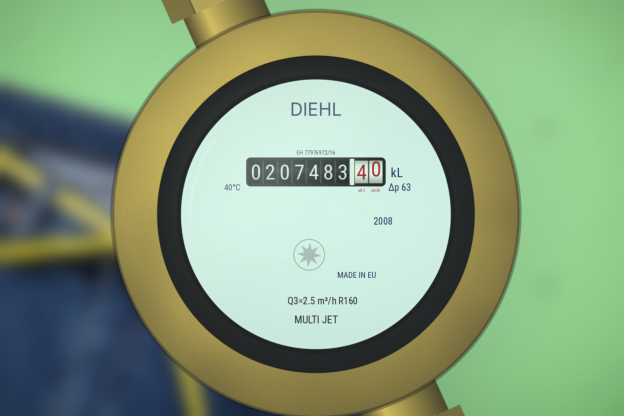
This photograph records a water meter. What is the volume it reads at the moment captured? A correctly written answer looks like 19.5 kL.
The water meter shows 207483.40 kL
